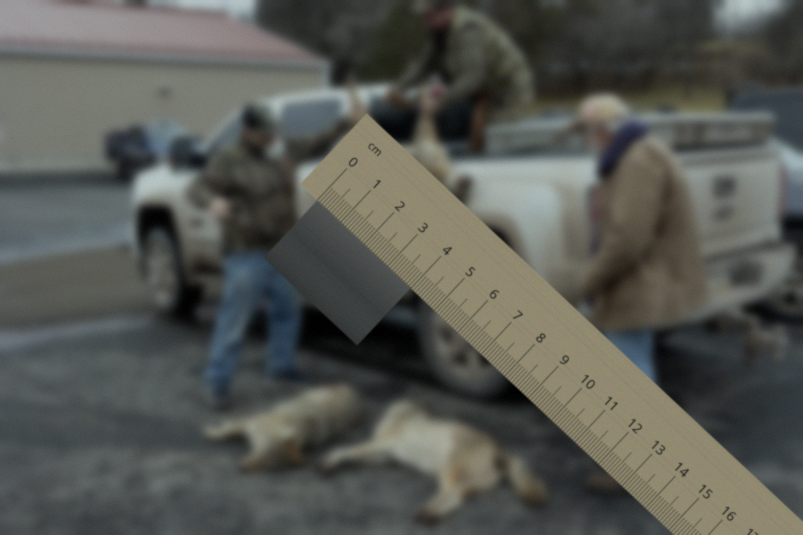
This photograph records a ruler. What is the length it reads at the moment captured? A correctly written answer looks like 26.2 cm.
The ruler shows 4 cm
